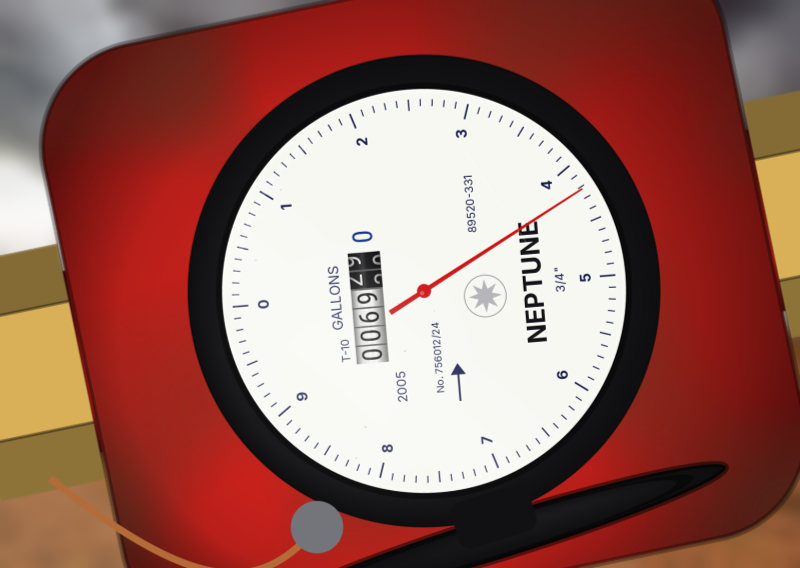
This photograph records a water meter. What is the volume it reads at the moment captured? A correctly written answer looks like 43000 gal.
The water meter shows 69294.2 gal
